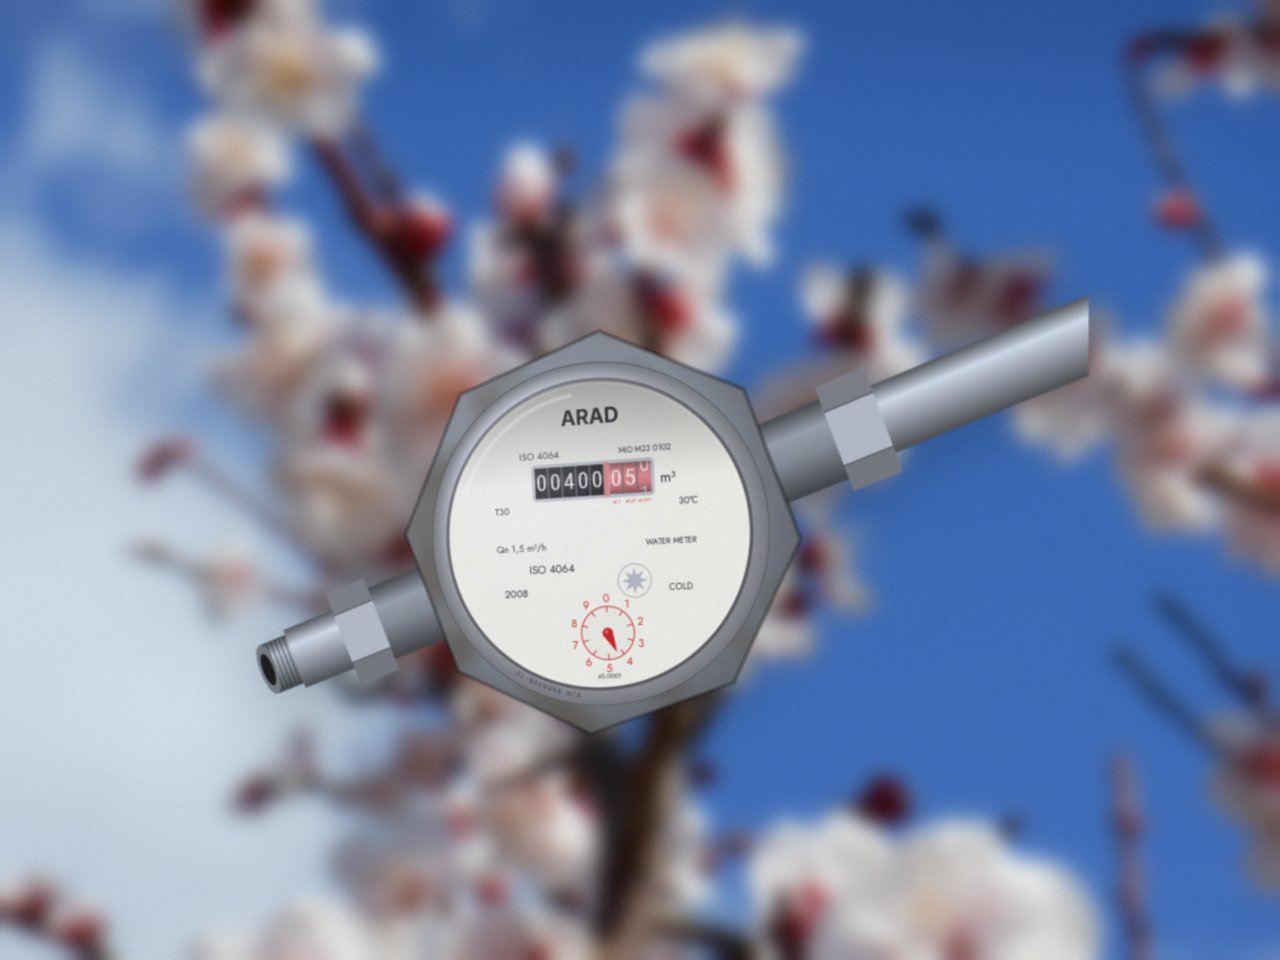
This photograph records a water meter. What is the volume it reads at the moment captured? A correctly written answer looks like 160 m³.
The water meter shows 400.0504 m³
